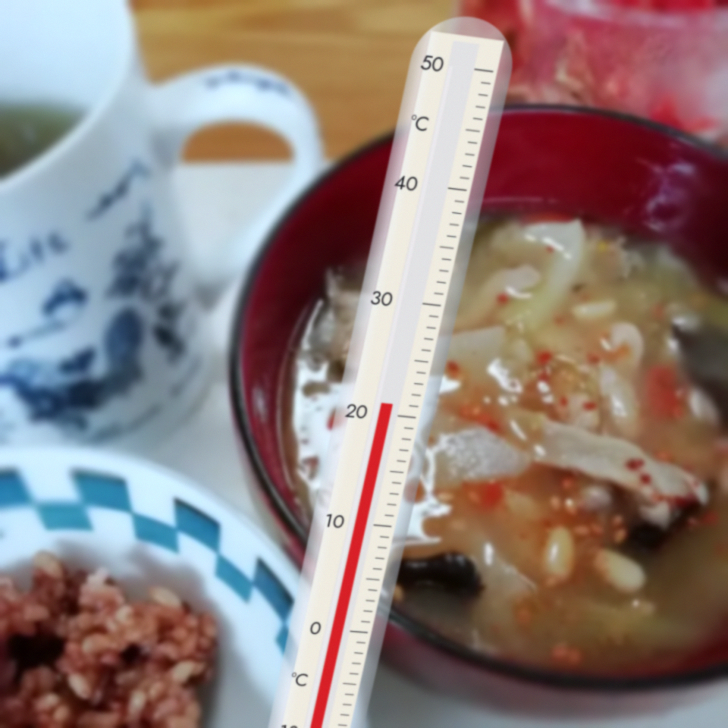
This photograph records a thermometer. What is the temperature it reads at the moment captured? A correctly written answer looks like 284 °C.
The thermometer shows 21 °C
